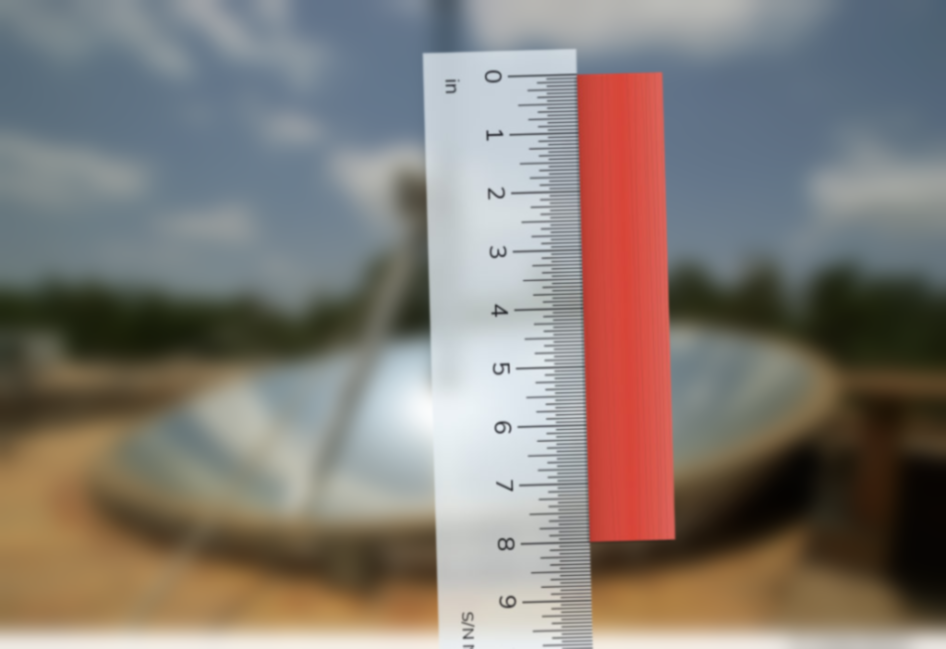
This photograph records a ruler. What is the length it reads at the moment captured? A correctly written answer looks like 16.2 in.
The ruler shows 8 in
